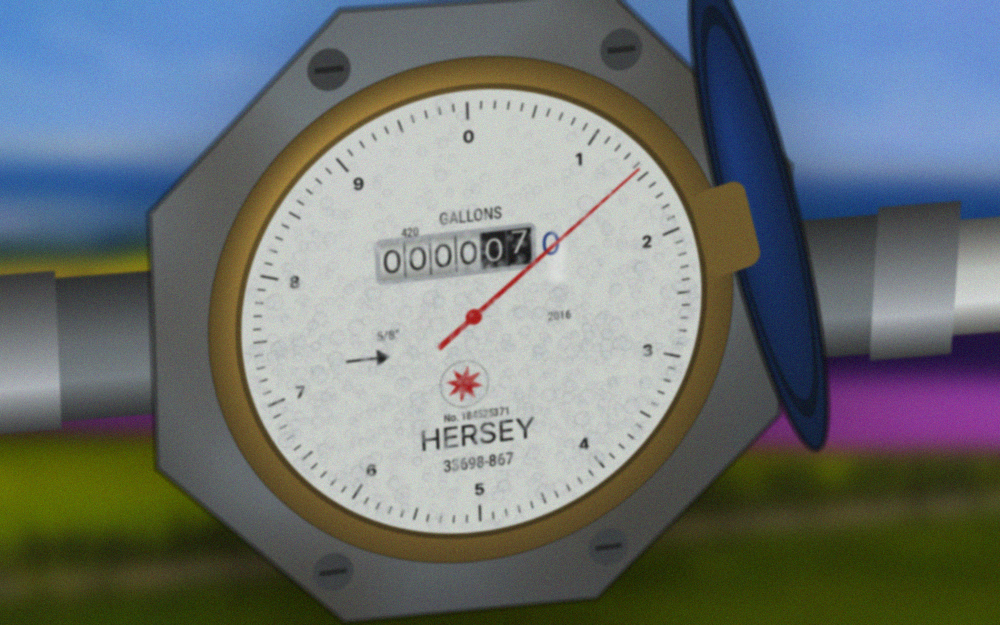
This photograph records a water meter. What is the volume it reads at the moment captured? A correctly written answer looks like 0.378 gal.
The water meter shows 71.4 gal
